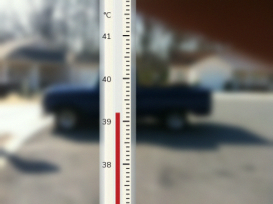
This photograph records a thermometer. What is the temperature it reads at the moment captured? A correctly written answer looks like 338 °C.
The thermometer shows 39.2 °C
